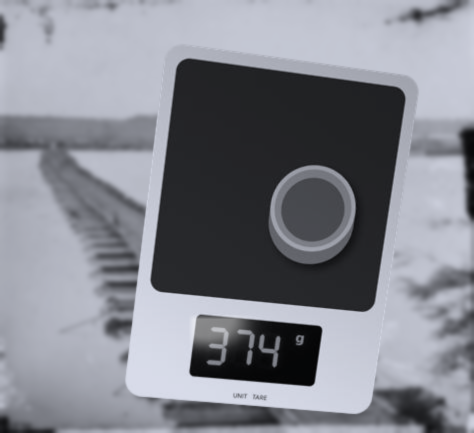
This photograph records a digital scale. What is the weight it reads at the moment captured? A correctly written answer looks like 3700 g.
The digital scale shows 374 g
